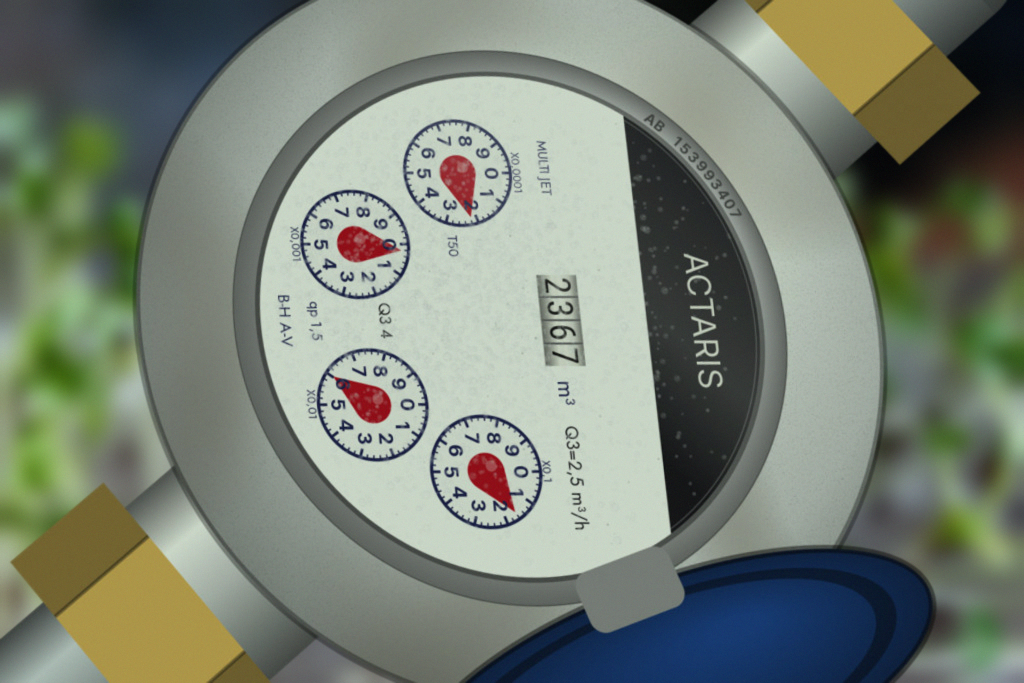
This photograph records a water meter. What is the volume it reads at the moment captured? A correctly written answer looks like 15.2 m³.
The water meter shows 2367.1602 m³
